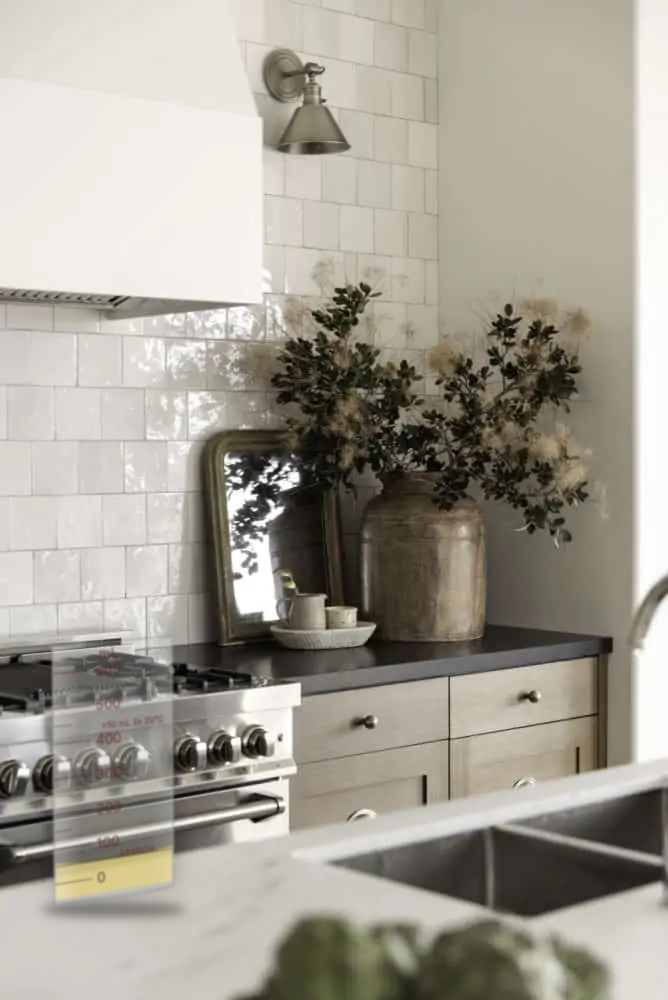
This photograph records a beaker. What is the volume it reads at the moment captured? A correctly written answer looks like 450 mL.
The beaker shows 50 mL
